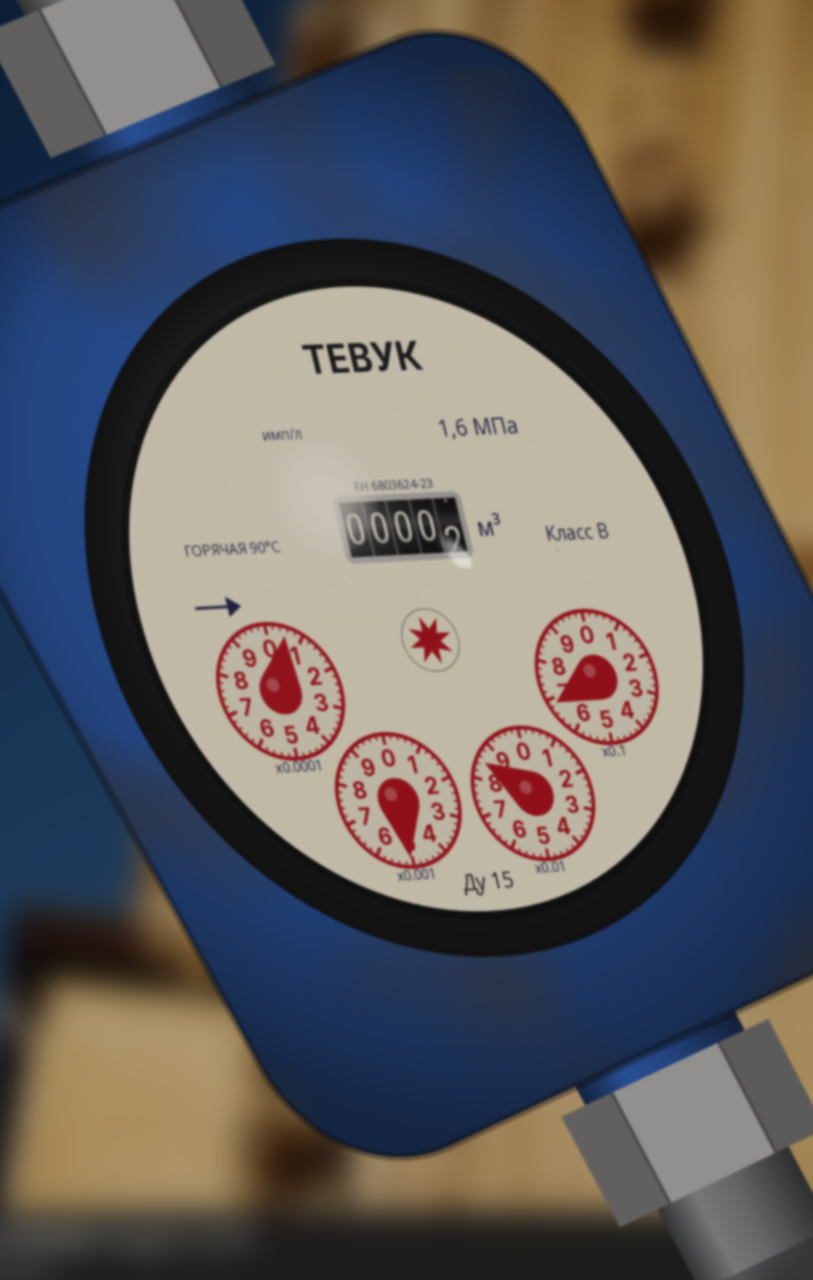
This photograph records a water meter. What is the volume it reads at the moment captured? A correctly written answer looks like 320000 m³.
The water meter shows 1.6850 m³
